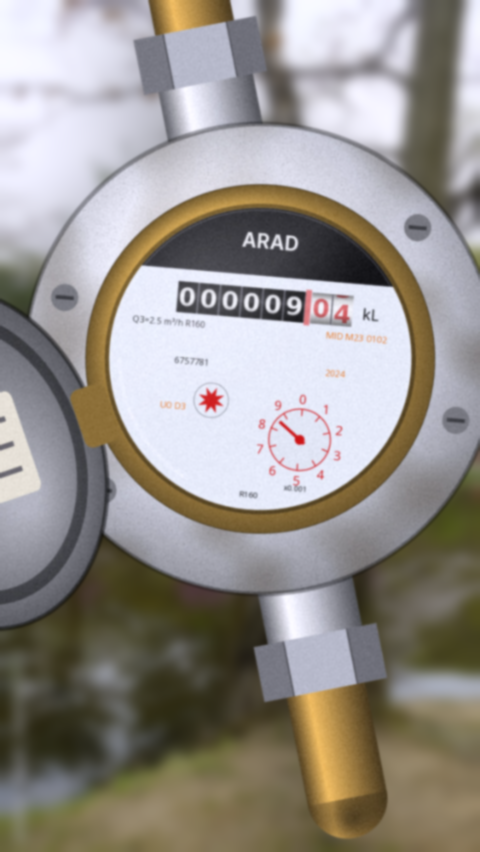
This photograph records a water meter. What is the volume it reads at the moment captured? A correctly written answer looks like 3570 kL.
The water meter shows 9.038 kL
